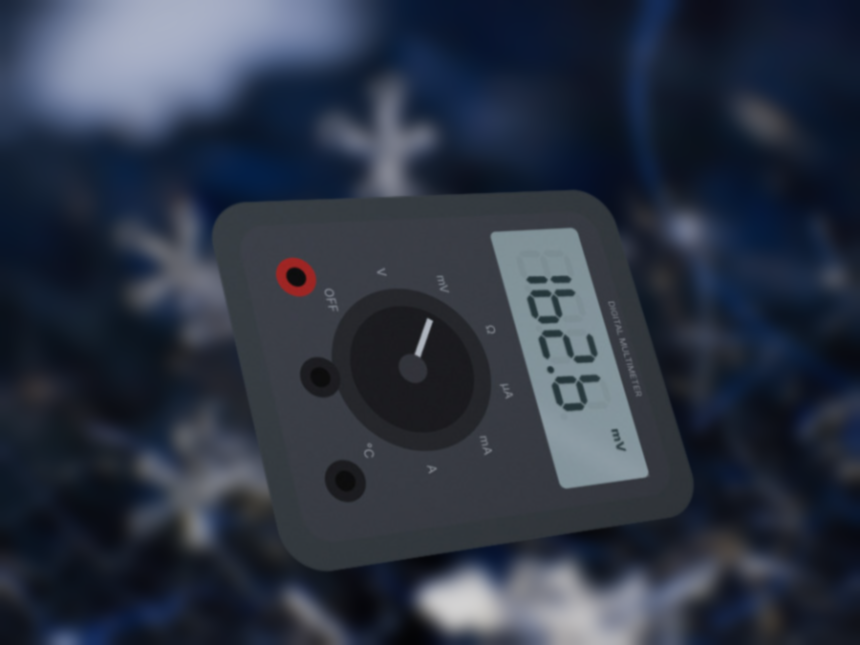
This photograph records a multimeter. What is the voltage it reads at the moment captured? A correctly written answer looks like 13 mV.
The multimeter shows 162.6 mV
